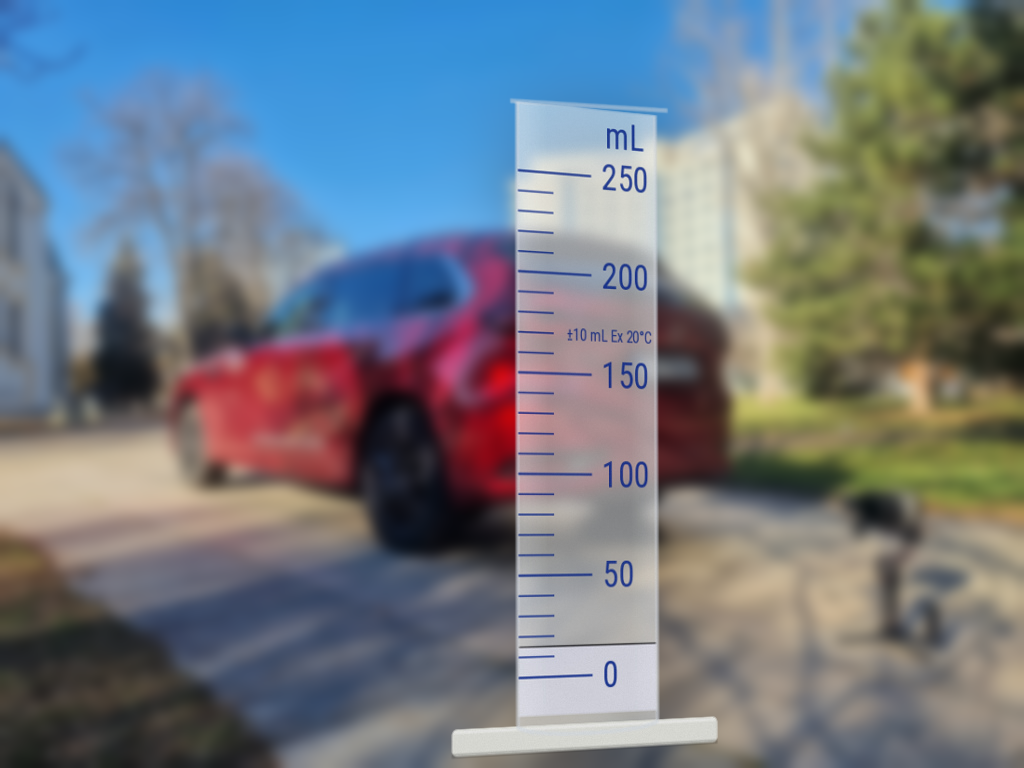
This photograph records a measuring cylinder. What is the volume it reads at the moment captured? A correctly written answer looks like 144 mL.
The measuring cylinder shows 15 mL
